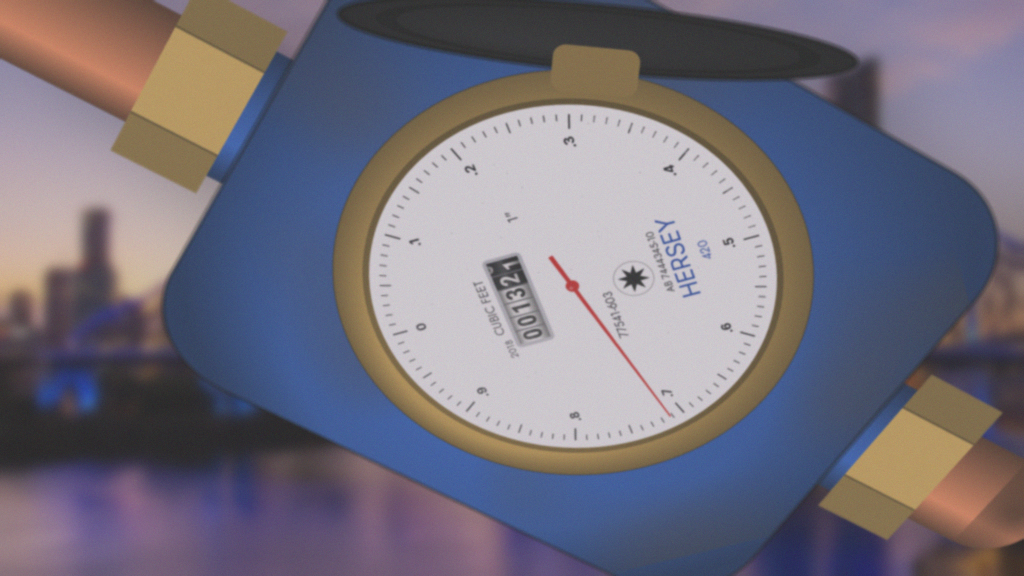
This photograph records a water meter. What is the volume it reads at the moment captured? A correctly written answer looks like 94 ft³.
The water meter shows 1320.71 ft³
